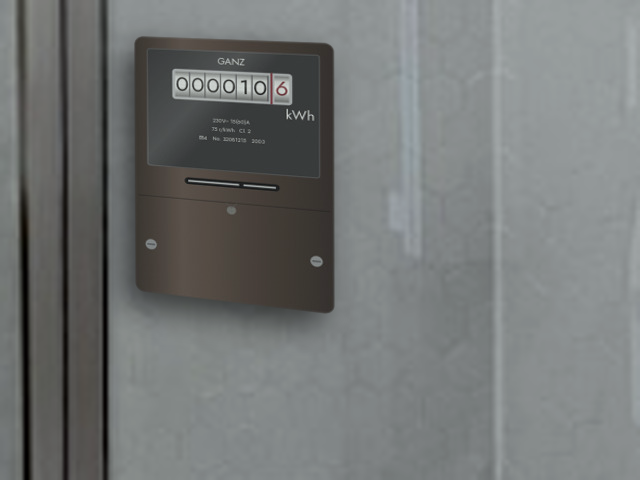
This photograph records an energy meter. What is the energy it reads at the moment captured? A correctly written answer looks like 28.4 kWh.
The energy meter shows 10.6 kWh
